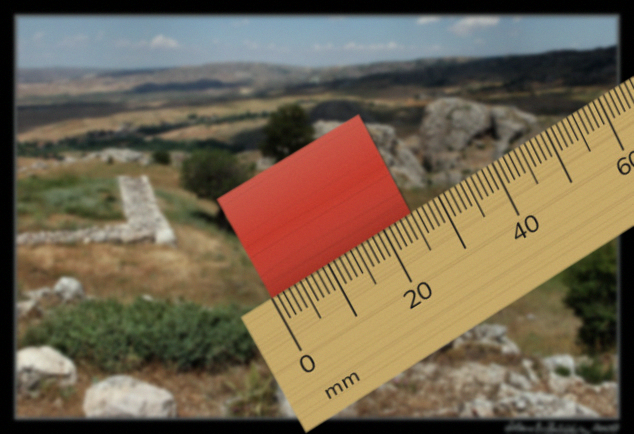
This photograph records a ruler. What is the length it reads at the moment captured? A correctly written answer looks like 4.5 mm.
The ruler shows 25 mm
